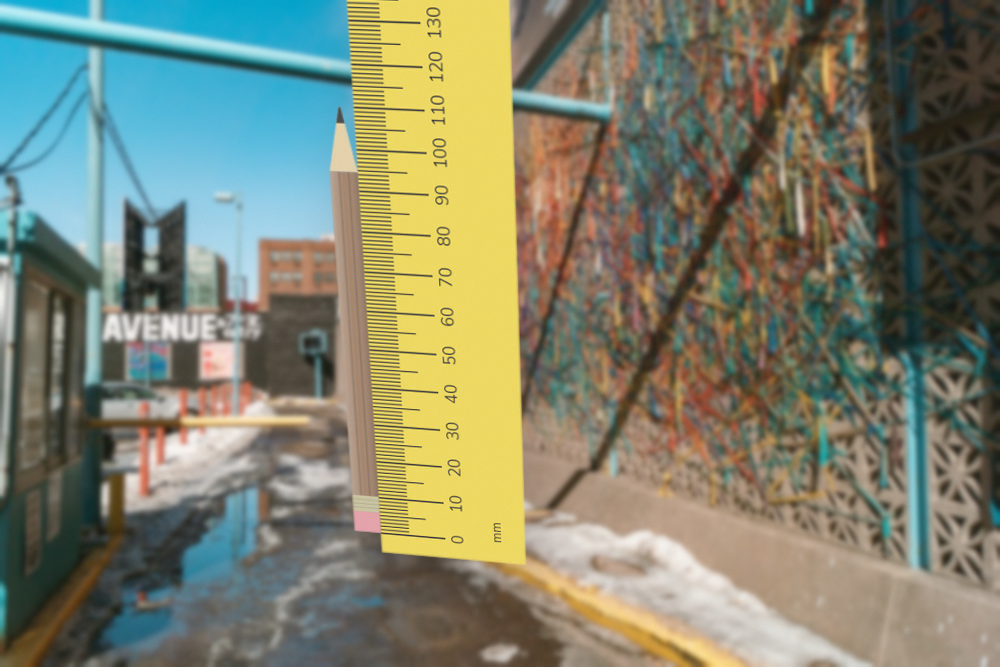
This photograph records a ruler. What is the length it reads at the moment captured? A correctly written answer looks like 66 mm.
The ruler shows 110 mm
